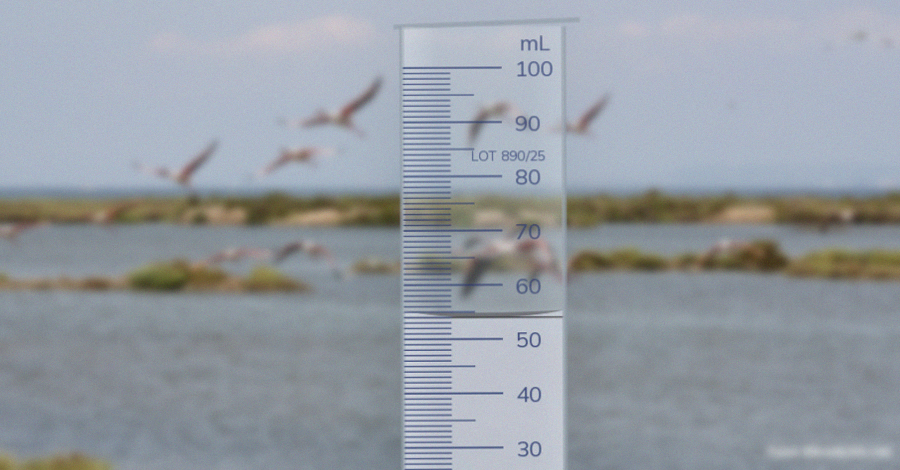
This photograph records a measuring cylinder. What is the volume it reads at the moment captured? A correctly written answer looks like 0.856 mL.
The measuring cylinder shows 54 mL
